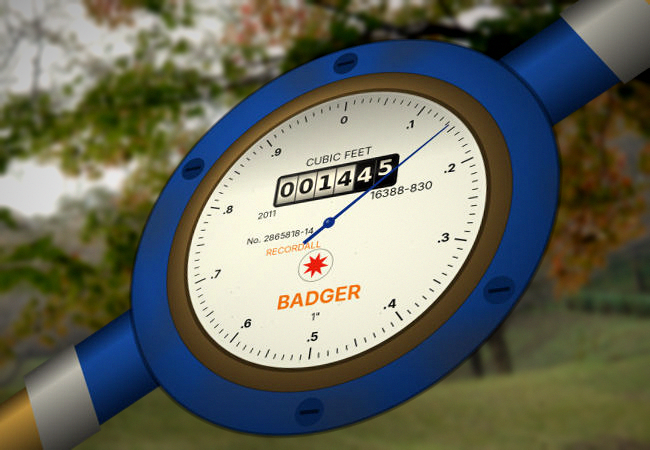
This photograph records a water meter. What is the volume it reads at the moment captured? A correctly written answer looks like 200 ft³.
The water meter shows 1445.14 ft³
